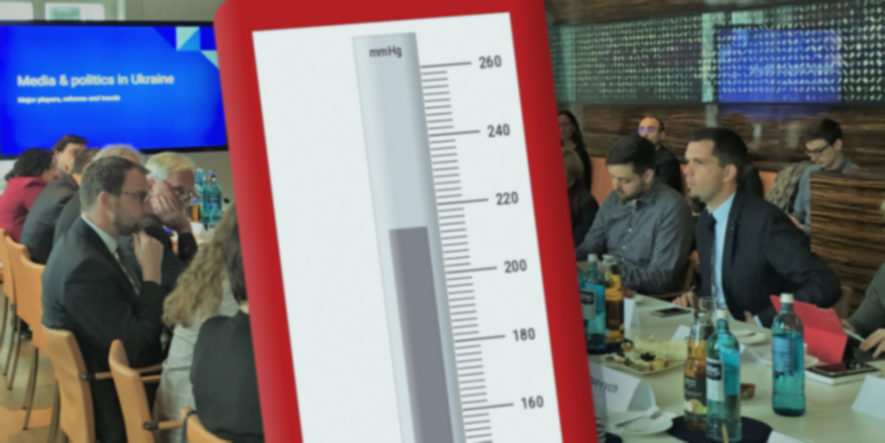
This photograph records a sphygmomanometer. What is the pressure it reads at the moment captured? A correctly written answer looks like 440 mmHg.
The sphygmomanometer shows 214 mmHg
